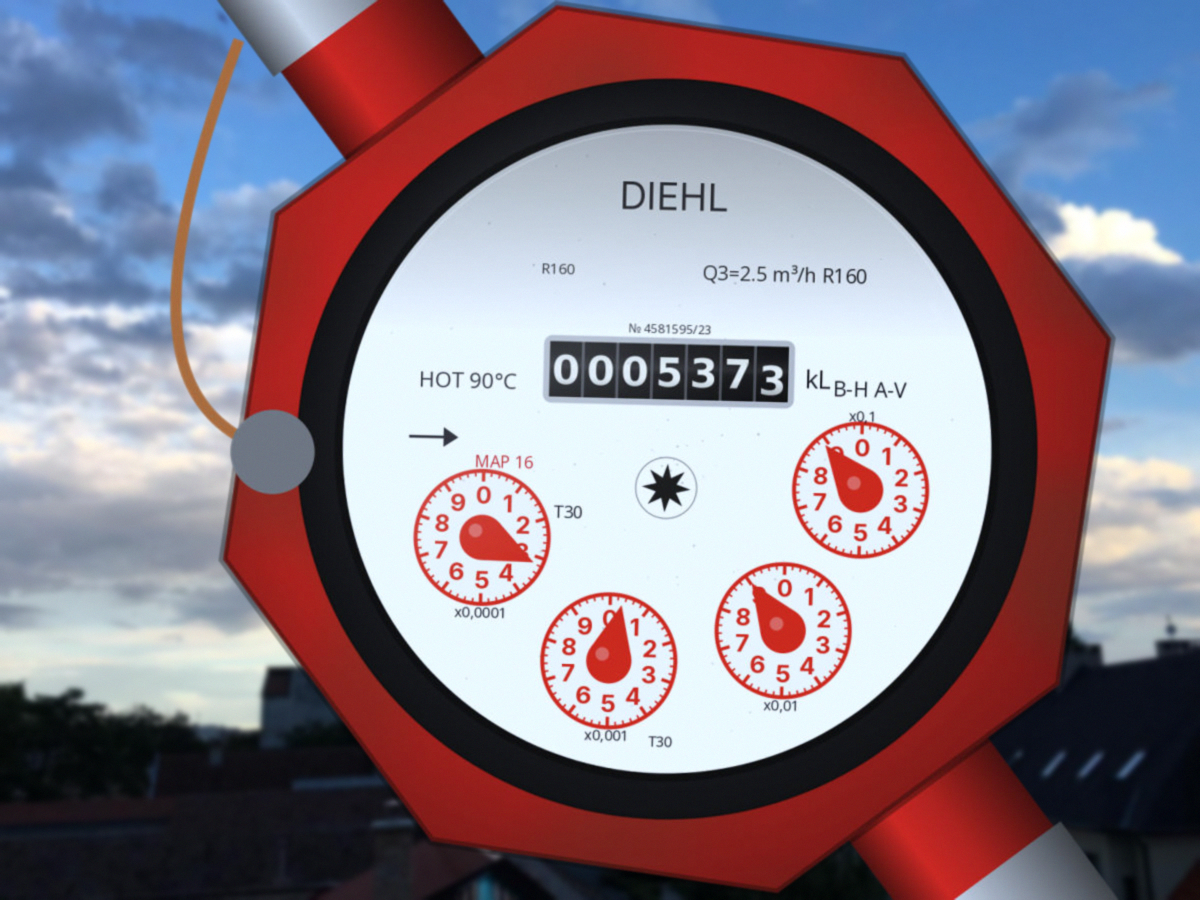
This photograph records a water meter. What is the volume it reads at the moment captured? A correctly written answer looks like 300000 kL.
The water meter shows 5372.8903 kL
